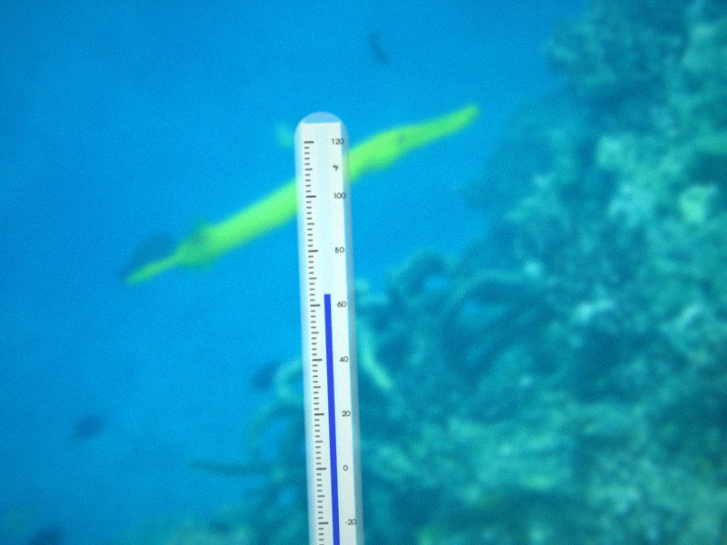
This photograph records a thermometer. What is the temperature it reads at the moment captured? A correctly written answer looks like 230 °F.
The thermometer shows 64 °F
